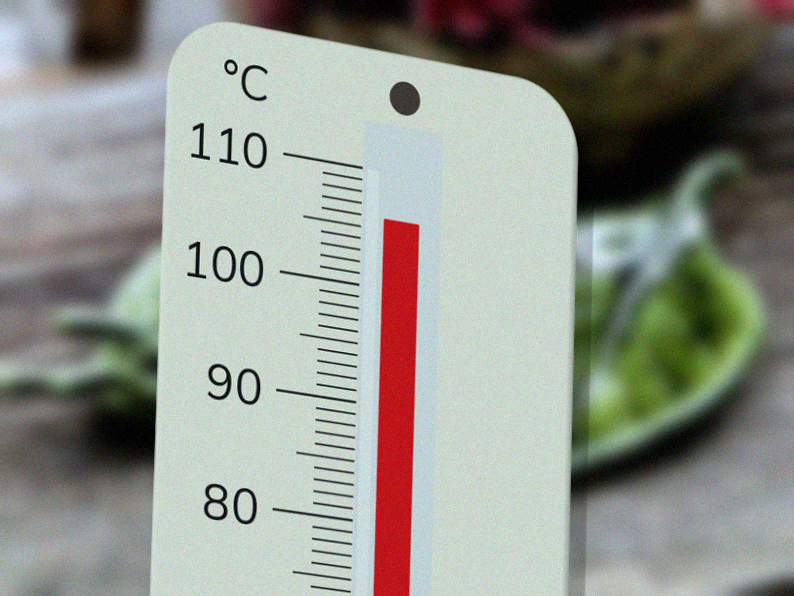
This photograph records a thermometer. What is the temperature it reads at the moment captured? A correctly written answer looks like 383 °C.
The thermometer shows 106 °C
